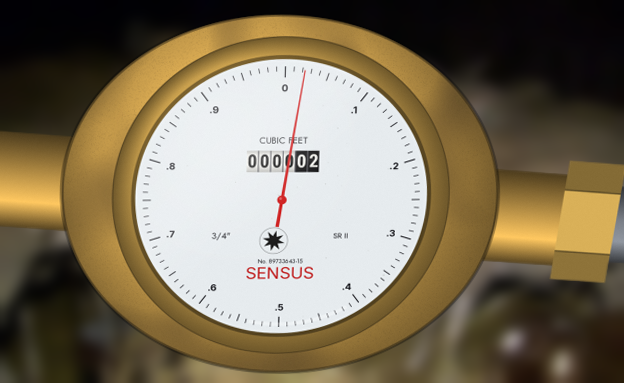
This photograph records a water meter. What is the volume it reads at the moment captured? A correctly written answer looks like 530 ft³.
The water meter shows 2.02 ft³
